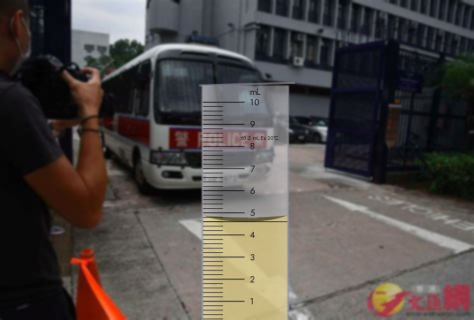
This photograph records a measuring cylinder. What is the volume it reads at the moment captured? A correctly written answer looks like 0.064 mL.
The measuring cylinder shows 4.6 mL
